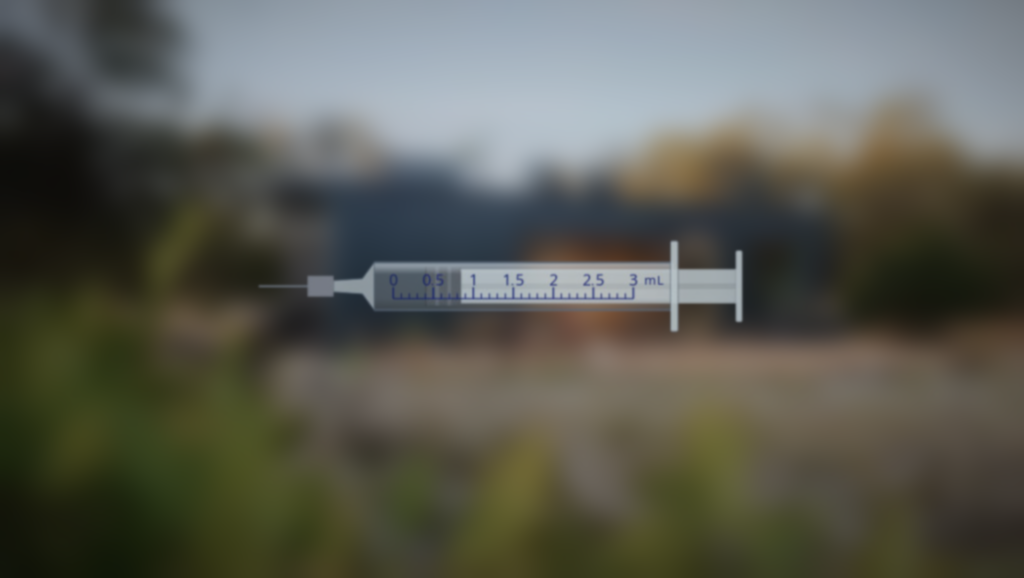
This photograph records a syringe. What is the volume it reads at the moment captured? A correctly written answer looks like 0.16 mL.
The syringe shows 0.4 mL
